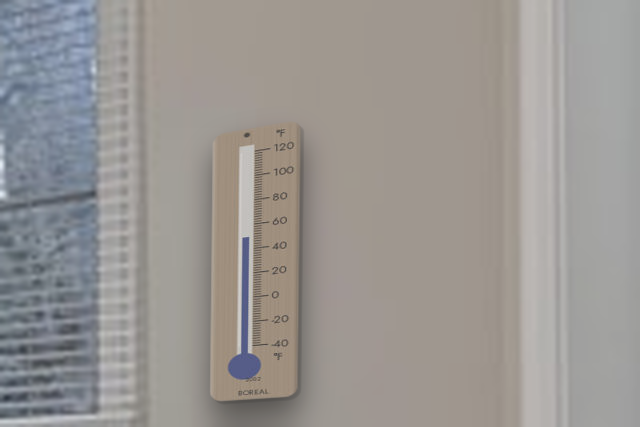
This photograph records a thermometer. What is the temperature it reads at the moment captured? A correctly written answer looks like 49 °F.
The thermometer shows 50 °F
